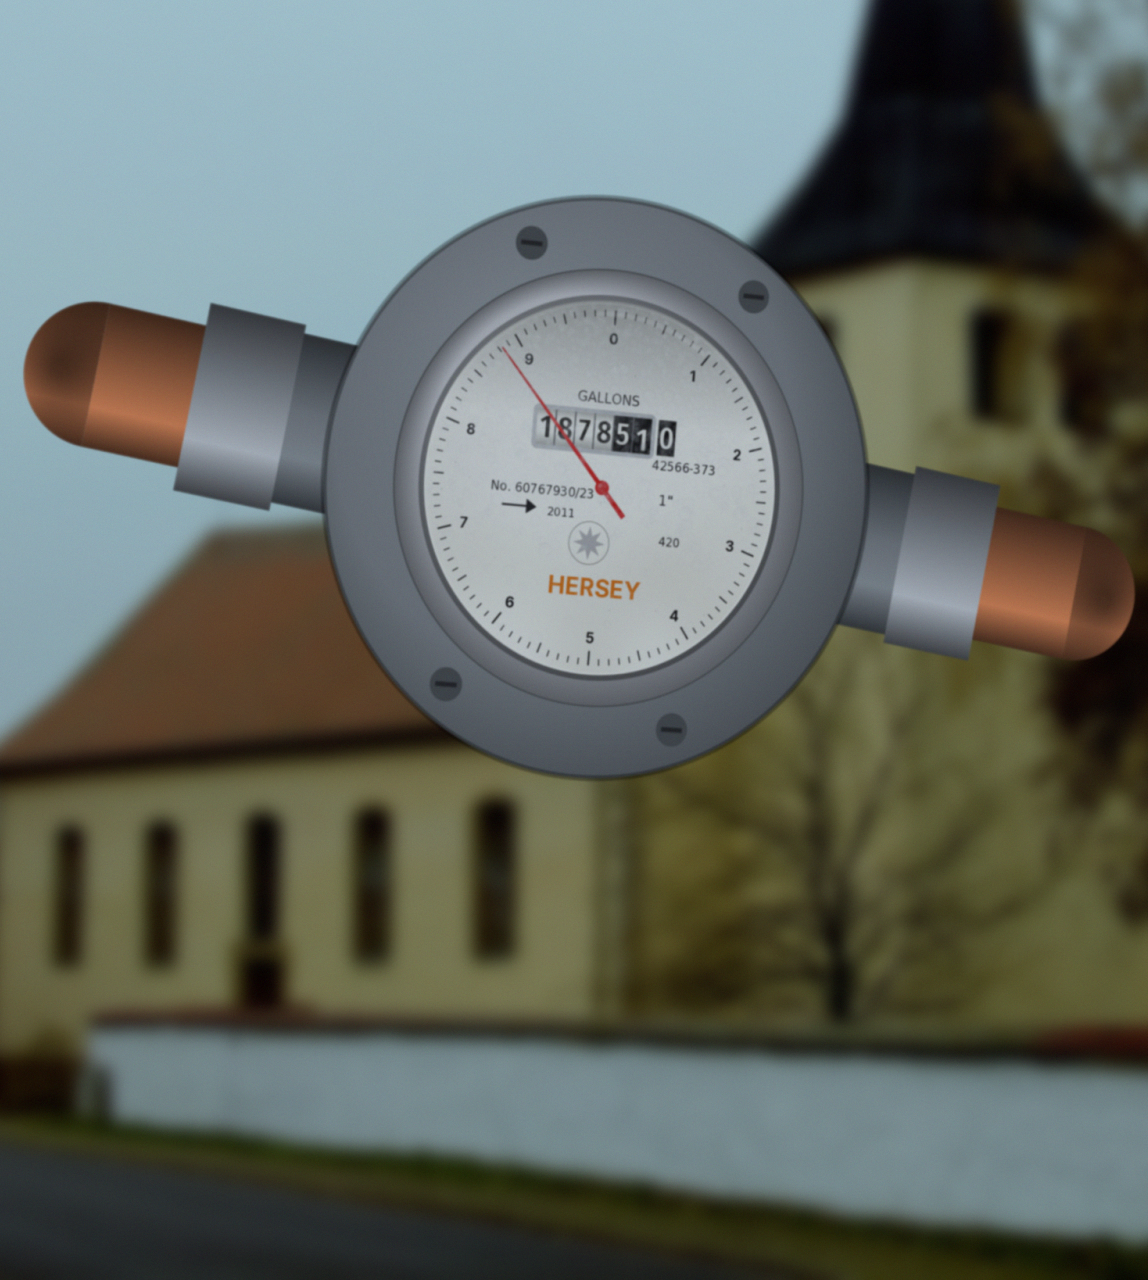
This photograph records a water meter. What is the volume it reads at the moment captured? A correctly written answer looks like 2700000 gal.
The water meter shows 1878508.8 gal
